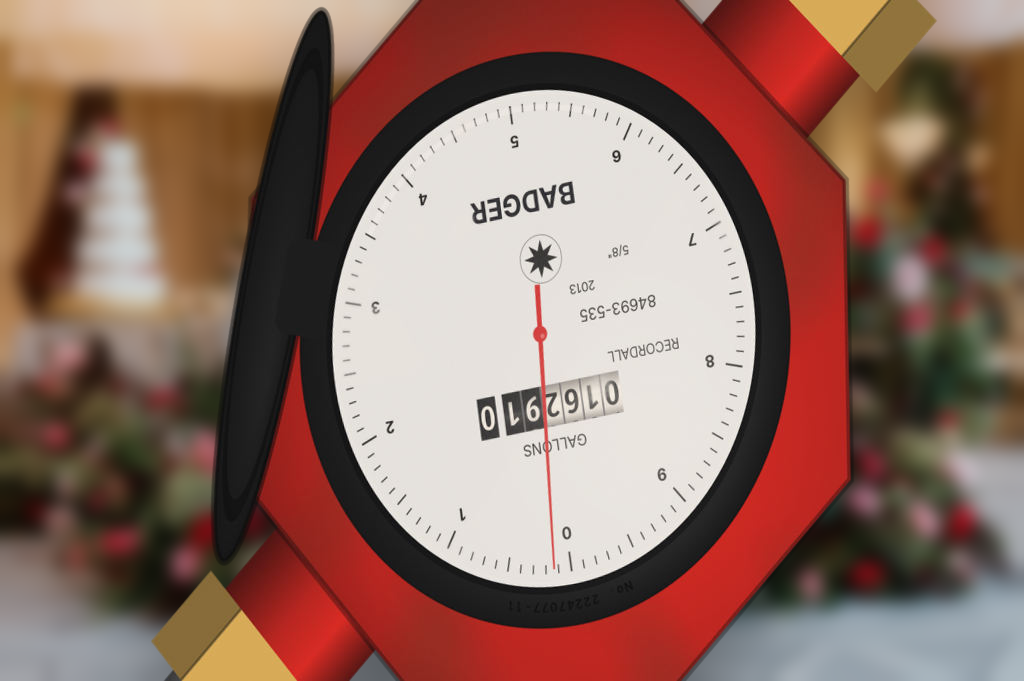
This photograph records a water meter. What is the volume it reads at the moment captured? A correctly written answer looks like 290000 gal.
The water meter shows 162910.1 gal
